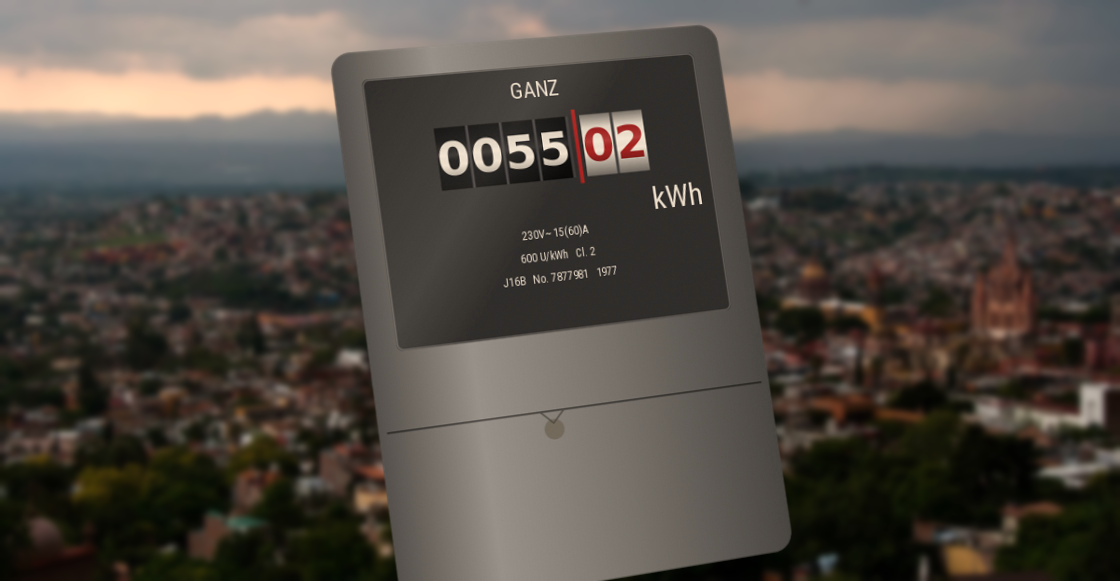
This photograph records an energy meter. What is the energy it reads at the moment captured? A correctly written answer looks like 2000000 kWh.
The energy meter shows 55.02 kWh
